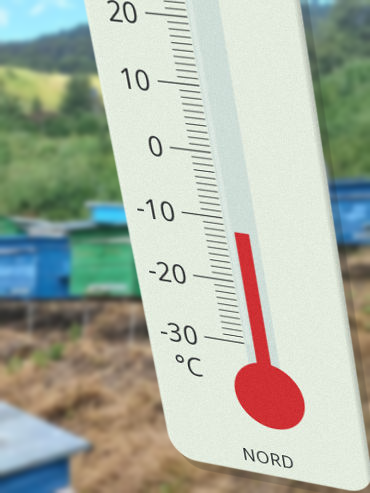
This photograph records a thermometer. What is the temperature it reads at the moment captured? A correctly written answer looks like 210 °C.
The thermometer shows -12 °C
